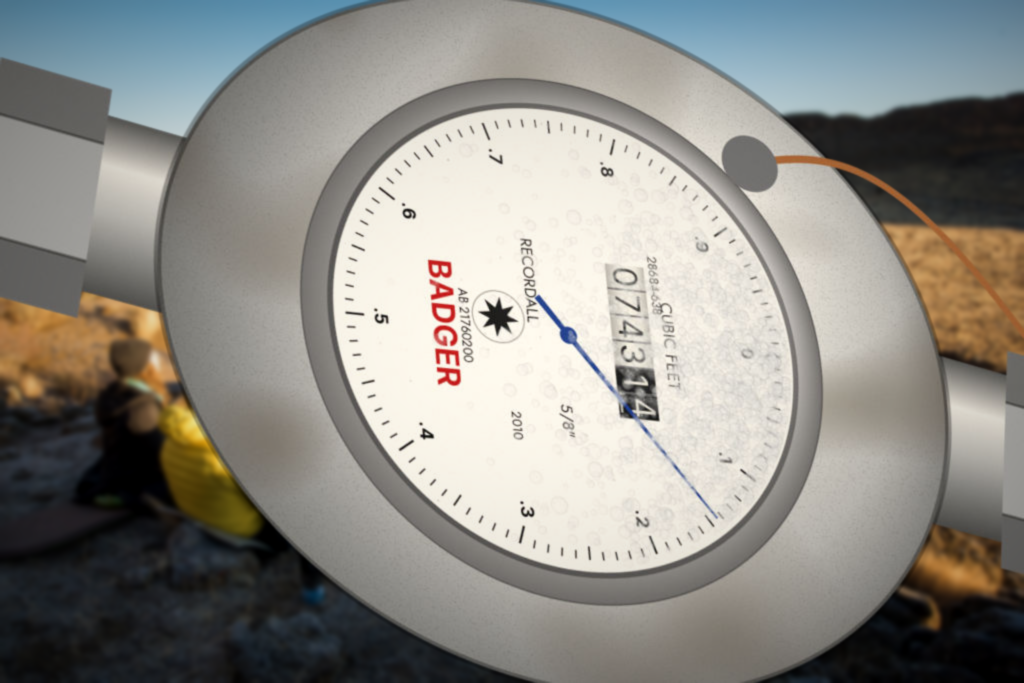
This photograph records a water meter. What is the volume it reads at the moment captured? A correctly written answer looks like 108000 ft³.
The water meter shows 74314.14 ft³
